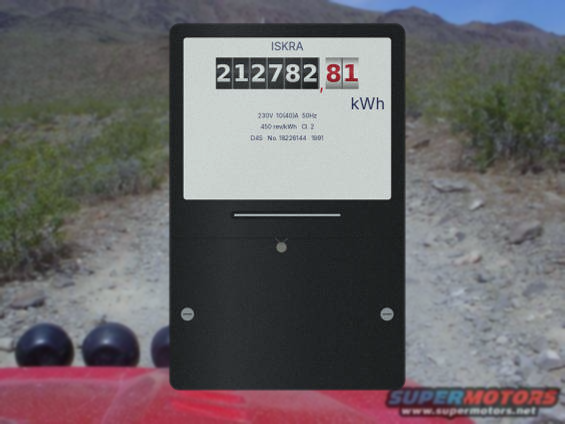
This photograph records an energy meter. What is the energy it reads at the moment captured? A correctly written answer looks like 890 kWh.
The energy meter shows 212782.81 kWh
